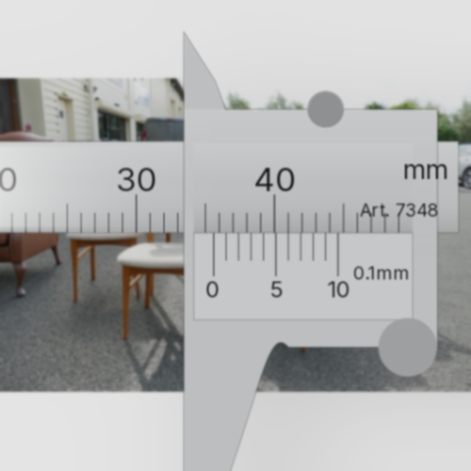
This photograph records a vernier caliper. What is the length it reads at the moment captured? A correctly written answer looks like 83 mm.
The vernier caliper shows 35.6 mm
